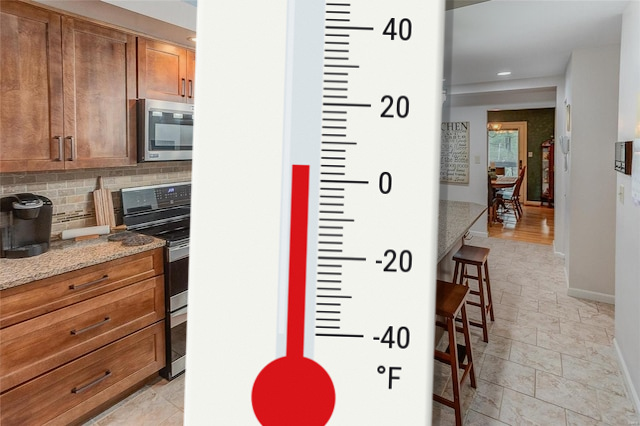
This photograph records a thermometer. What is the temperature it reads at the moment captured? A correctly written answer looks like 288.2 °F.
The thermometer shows 4 °F
